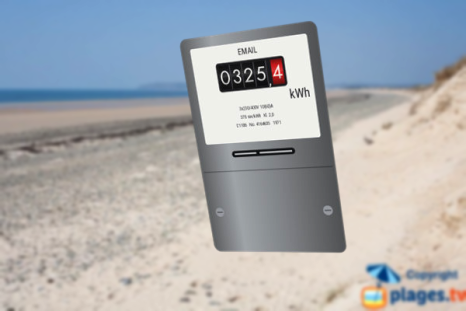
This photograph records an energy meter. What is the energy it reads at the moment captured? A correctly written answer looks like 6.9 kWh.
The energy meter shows 325.4 kWh
